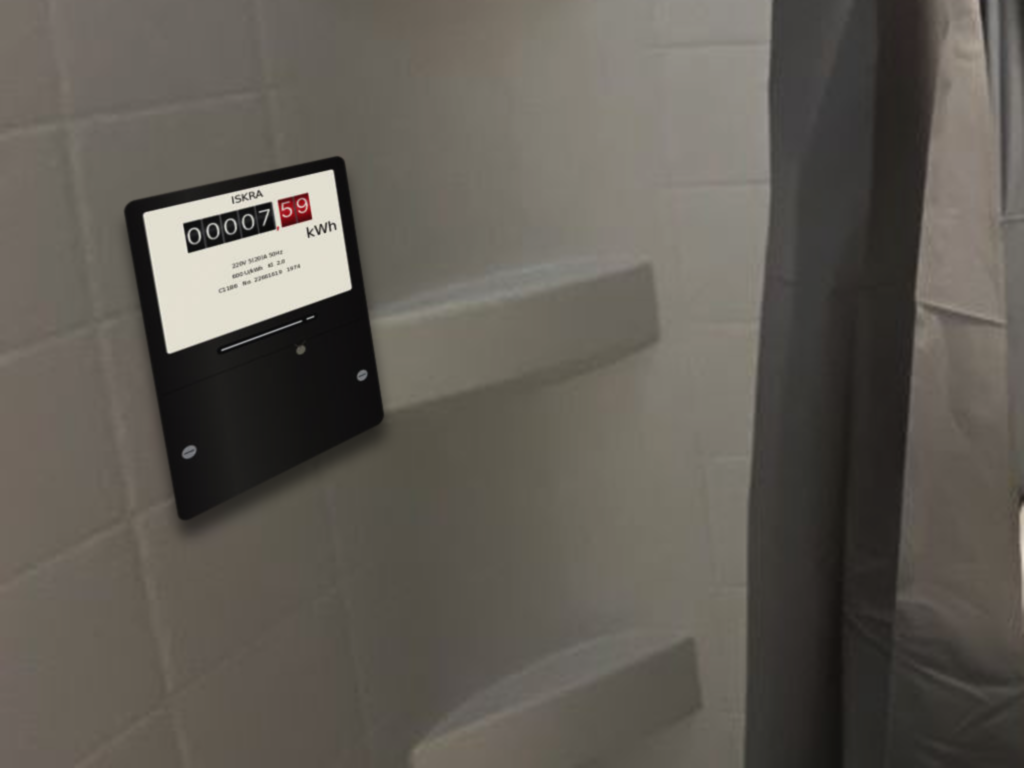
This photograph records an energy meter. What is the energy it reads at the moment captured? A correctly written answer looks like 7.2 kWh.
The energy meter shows 7.59 kWh
